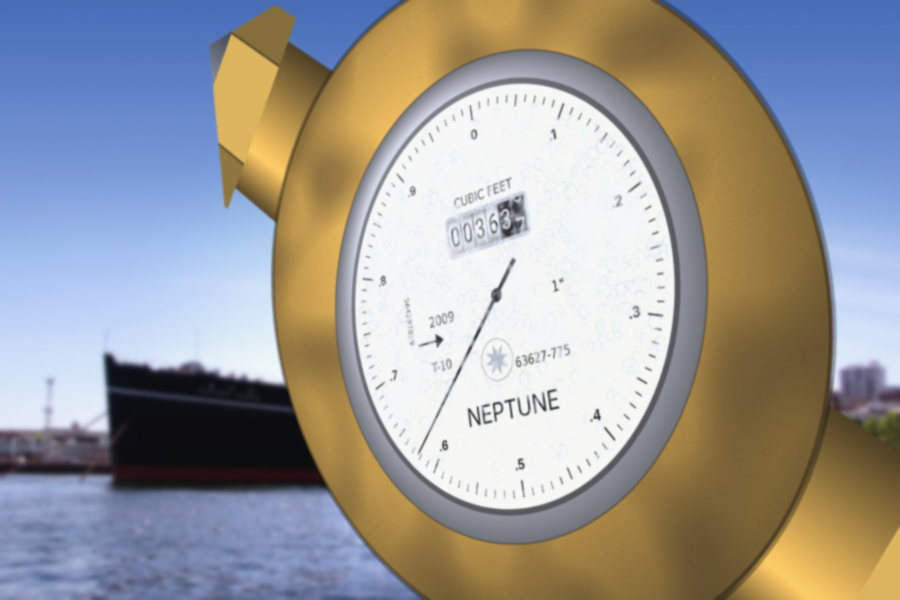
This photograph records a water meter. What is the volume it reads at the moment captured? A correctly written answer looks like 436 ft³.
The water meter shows 3636.62 ft³
